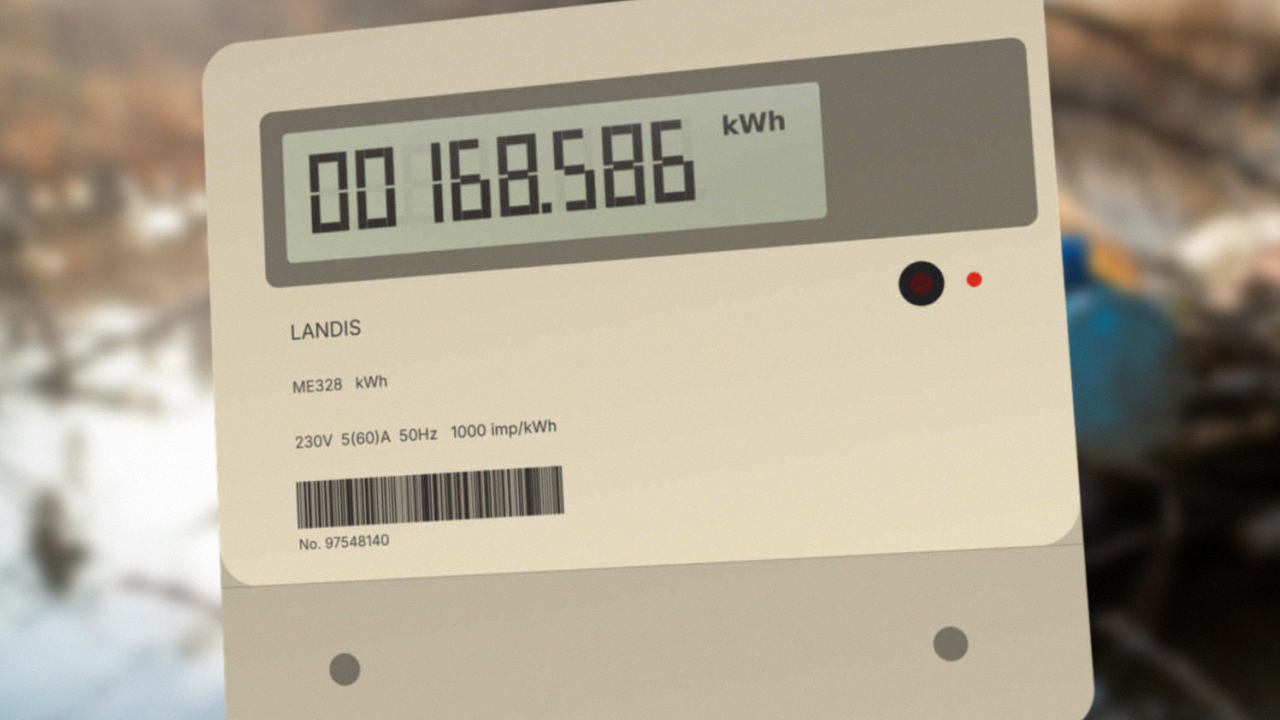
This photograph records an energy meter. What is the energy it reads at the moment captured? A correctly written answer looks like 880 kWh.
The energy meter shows 168.586 kWh
